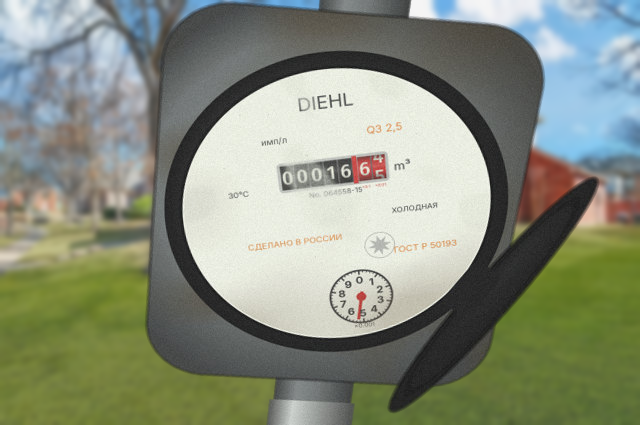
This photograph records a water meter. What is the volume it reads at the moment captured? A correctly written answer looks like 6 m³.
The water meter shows 16.645 m³
